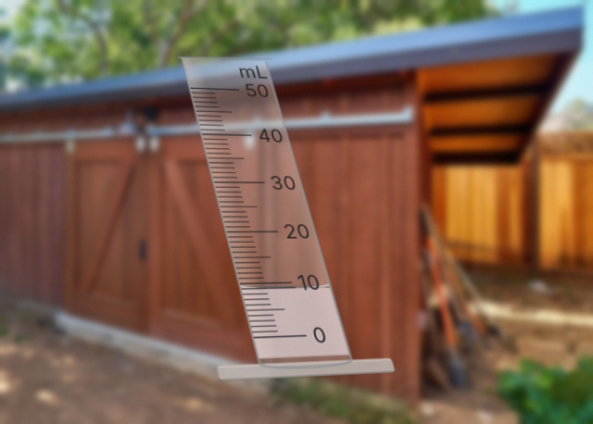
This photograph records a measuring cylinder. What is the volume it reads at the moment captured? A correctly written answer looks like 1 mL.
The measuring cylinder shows 9 mL
